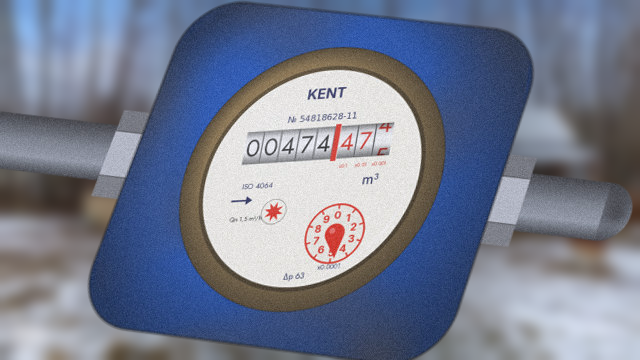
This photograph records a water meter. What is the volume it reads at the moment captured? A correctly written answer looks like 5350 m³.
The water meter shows 474.4744 m³
